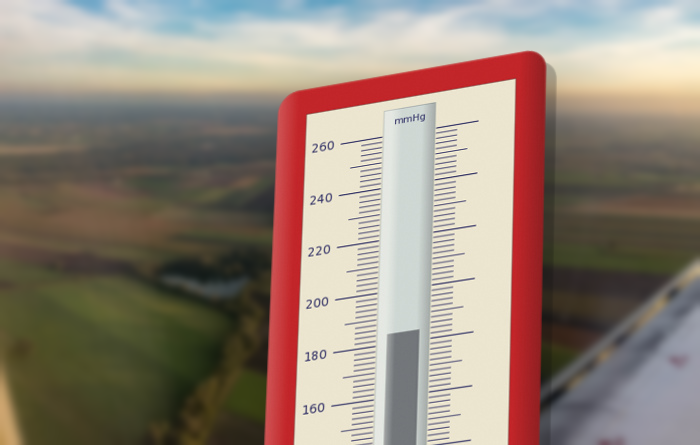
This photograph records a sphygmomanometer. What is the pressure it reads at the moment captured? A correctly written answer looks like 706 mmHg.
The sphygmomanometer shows 184 mmHg
